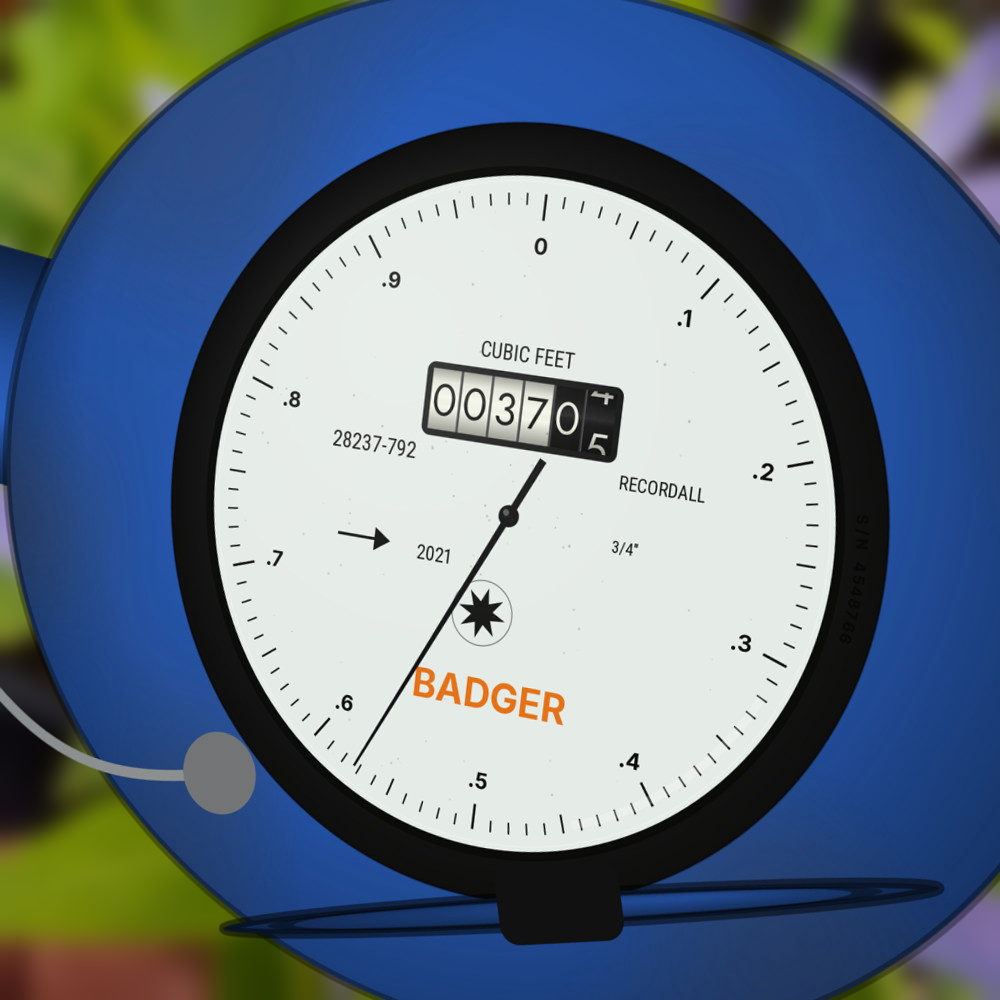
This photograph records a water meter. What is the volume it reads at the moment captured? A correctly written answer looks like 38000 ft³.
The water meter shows 3704.57 ft³
